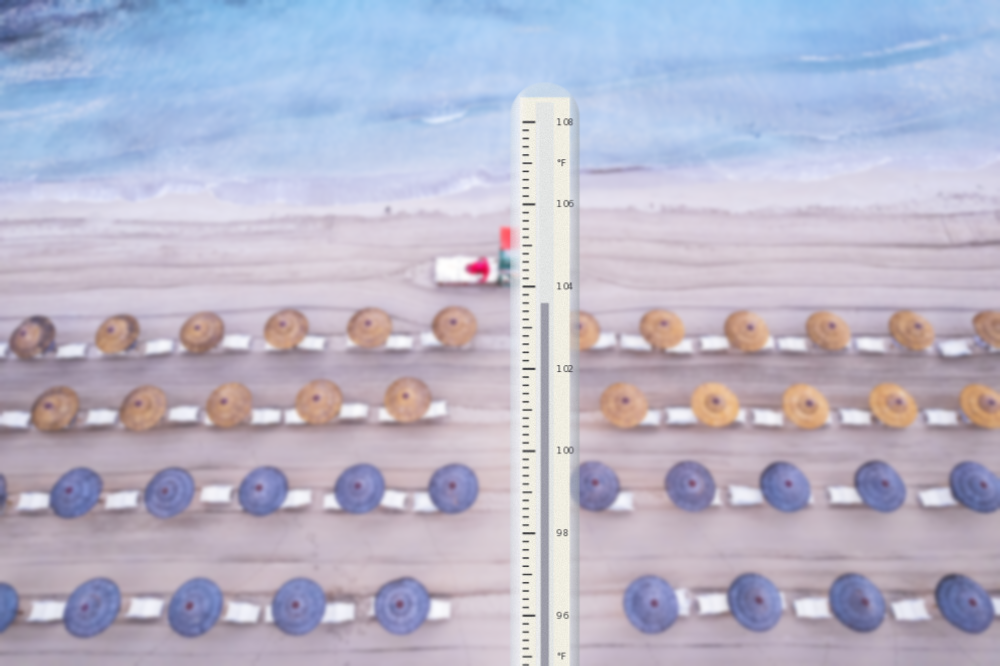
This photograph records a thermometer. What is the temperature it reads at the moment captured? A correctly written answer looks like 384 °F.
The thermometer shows 103.6 °F
